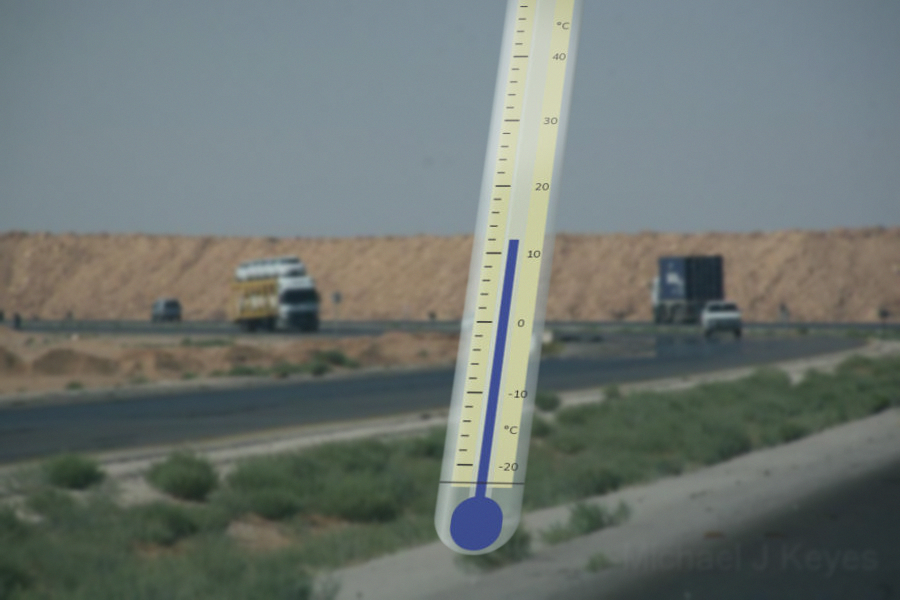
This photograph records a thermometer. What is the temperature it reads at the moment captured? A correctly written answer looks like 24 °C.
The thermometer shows 12 °C
